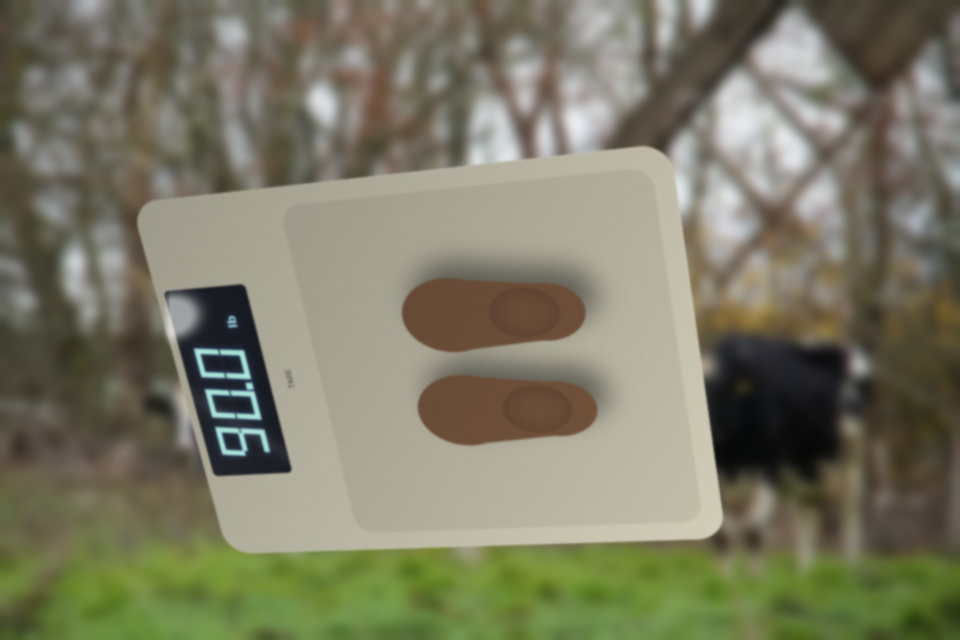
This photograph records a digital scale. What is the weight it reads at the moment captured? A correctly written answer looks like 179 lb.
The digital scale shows 90.0 lb
